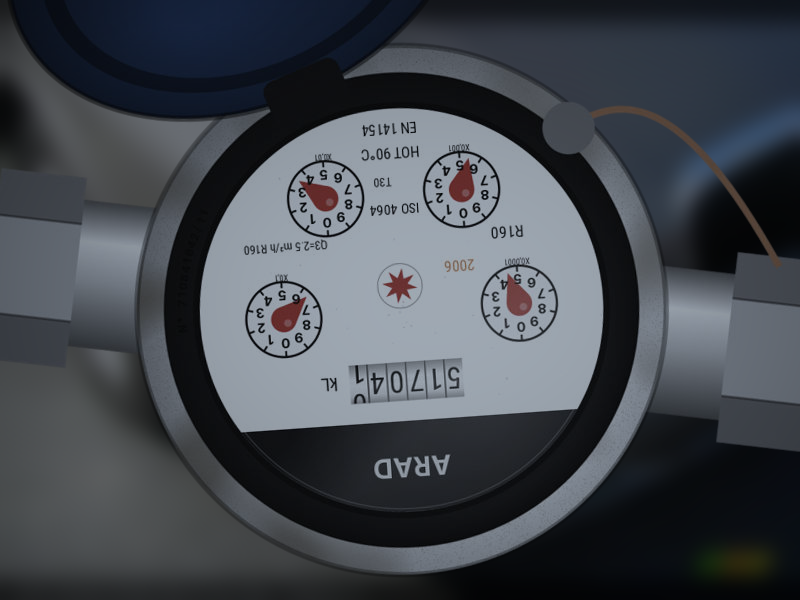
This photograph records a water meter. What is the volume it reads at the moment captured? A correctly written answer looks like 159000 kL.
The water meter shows 517040.6354 kL
